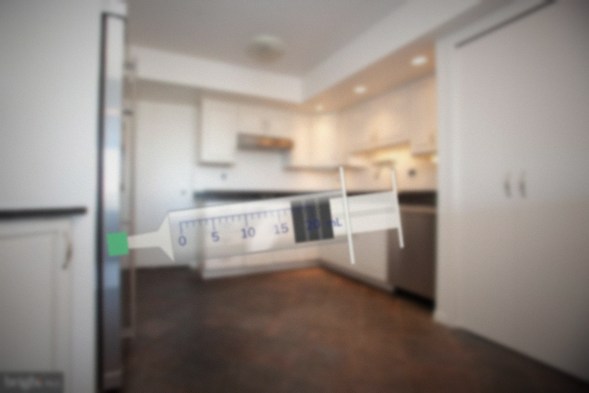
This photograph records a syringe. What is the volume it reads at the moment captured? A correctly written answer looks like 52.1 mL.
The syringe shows 17 mL
